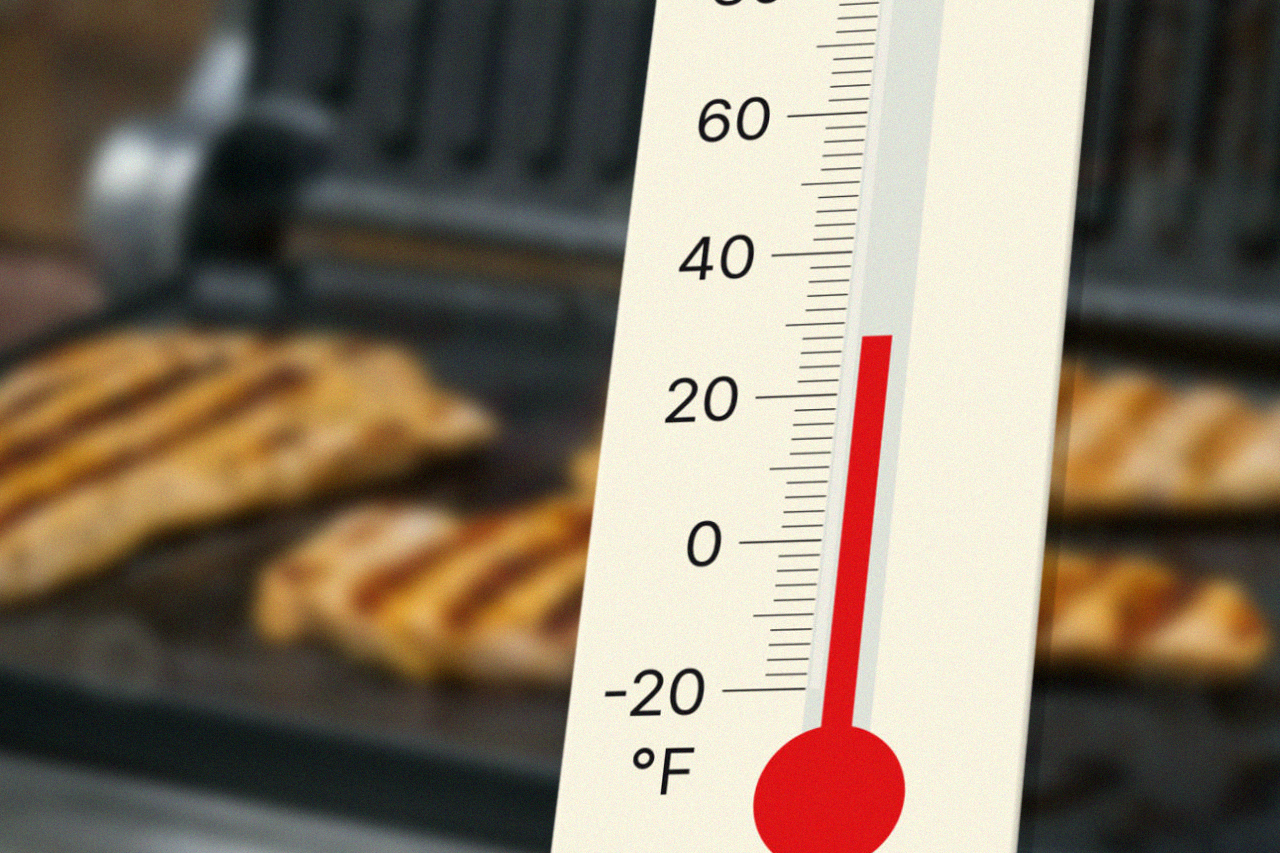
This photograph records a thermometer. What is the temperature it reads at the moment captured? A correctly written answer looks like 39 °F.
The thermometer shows 28 °F
